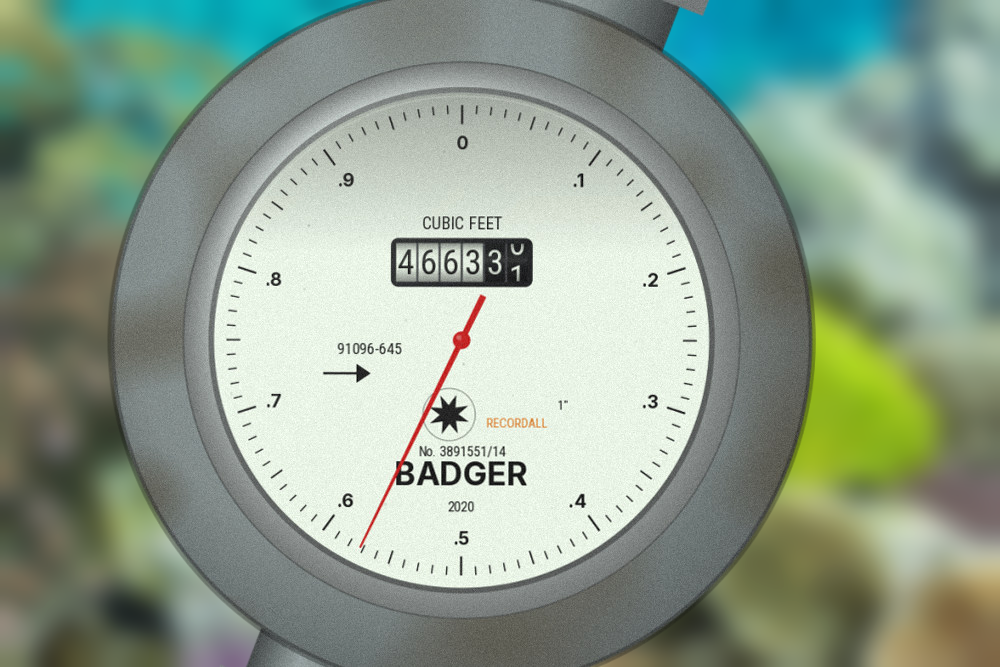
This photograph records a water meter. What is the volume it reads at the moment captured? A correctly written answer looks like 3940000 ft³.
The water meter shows 466330.57 ft³
